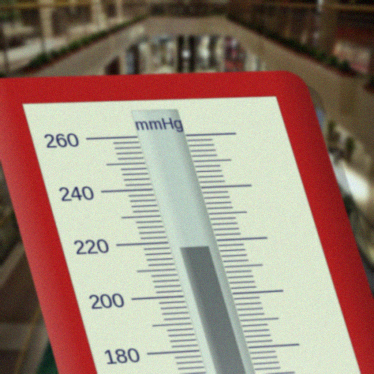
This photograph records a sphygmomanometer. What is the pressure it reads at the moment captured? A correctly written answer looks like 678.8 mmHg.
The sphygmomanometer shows 218 mmHg
